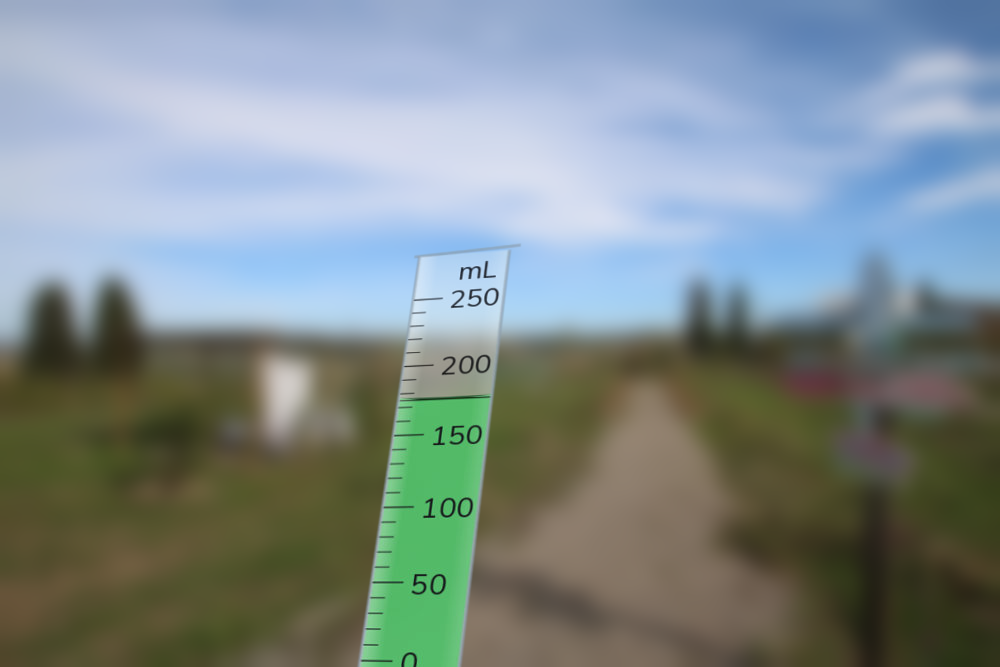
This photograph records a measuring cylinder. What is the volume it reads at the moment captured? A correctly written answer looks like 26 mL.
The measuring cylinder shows 175 mL
